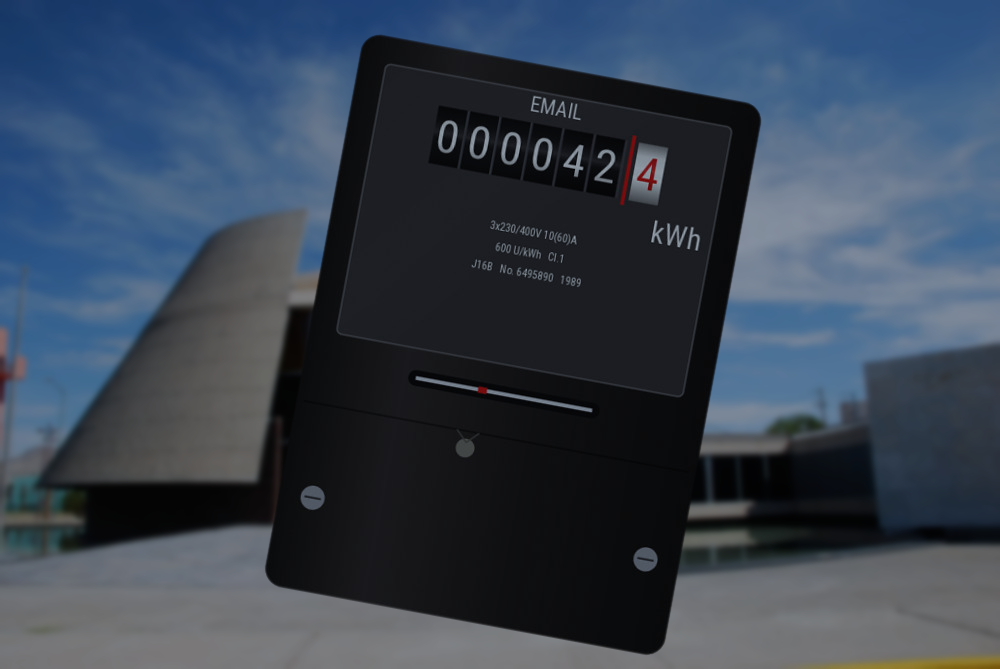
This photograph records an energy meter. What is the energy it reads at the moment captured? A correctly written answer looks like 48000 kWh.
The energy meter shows 42.4 kWh
